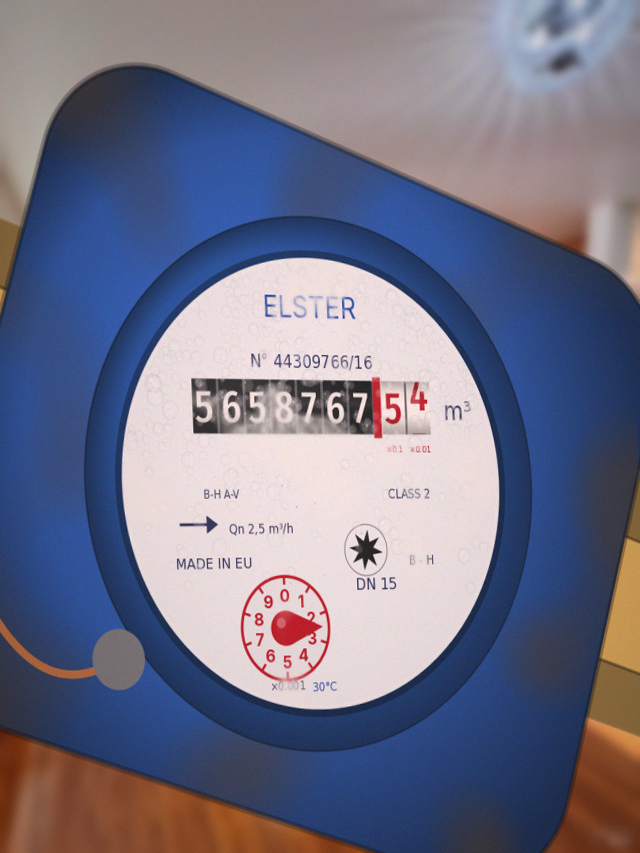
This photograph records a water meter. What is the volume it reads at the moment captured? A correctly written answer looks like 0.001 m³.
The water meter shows 5658767.542 m³
